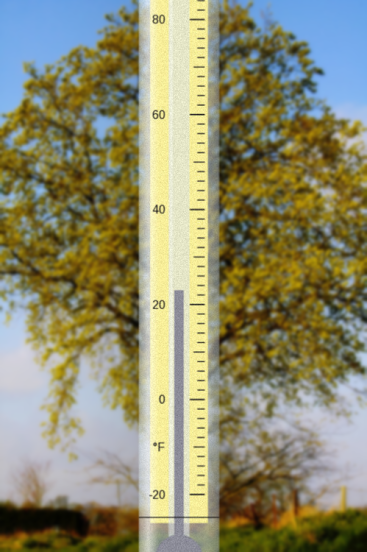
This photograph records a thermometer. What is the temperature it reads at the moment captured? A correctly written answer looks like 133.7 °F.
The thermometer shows 23 °F
